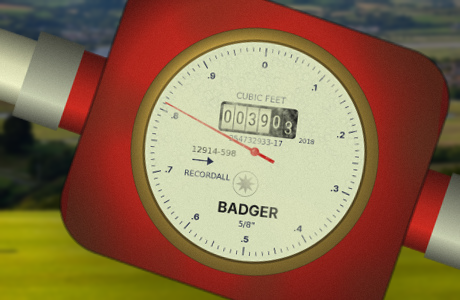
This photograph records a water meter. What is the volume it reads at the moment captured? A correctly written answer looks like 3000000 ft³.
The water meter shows 3902.81 ft³
